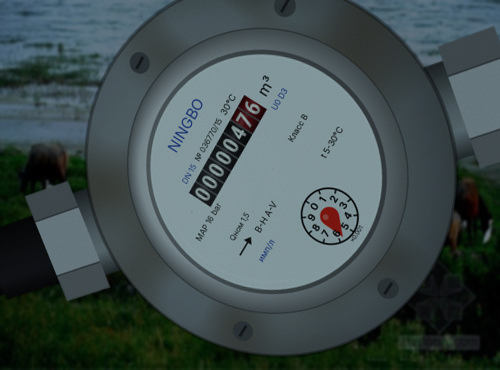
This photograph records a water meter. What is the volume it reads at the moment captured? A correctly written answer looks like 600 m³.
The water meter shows 4.765 m³
